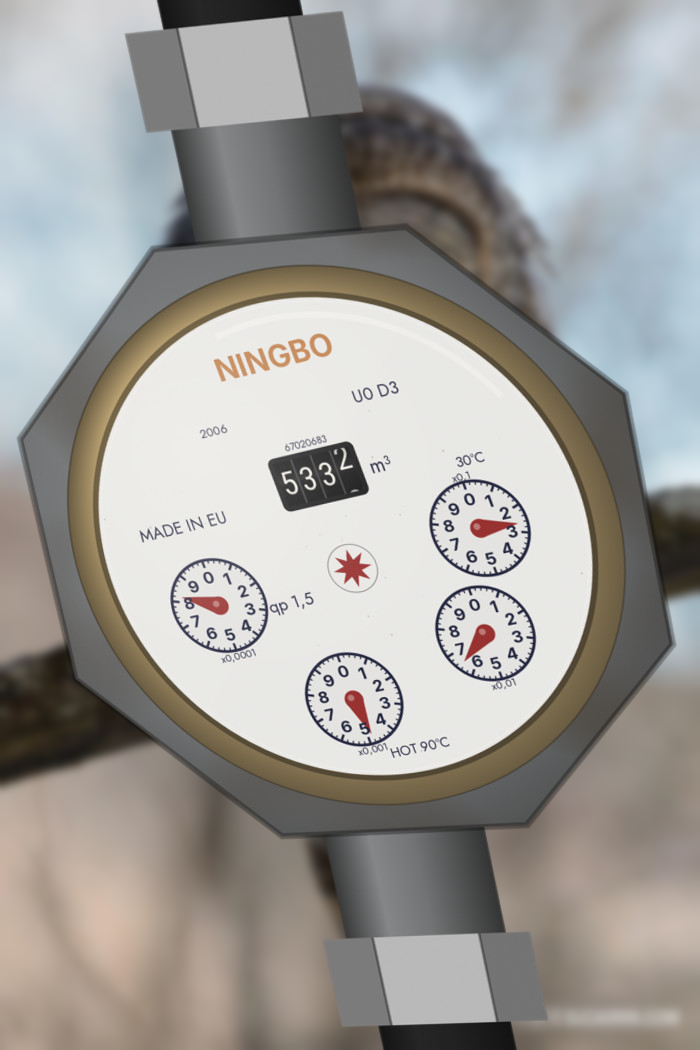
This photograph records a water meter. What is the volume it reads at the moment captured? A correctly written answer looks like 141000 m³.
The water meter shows 5332.2648 m³
